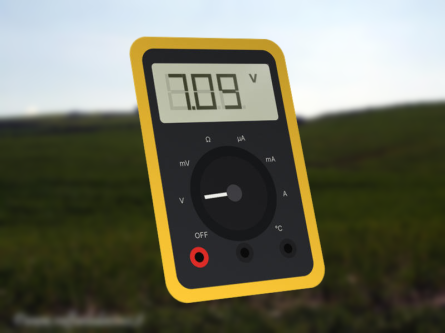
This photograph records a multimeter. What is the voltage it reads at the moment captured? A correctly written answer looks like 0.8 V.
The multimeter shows 7.09 V
